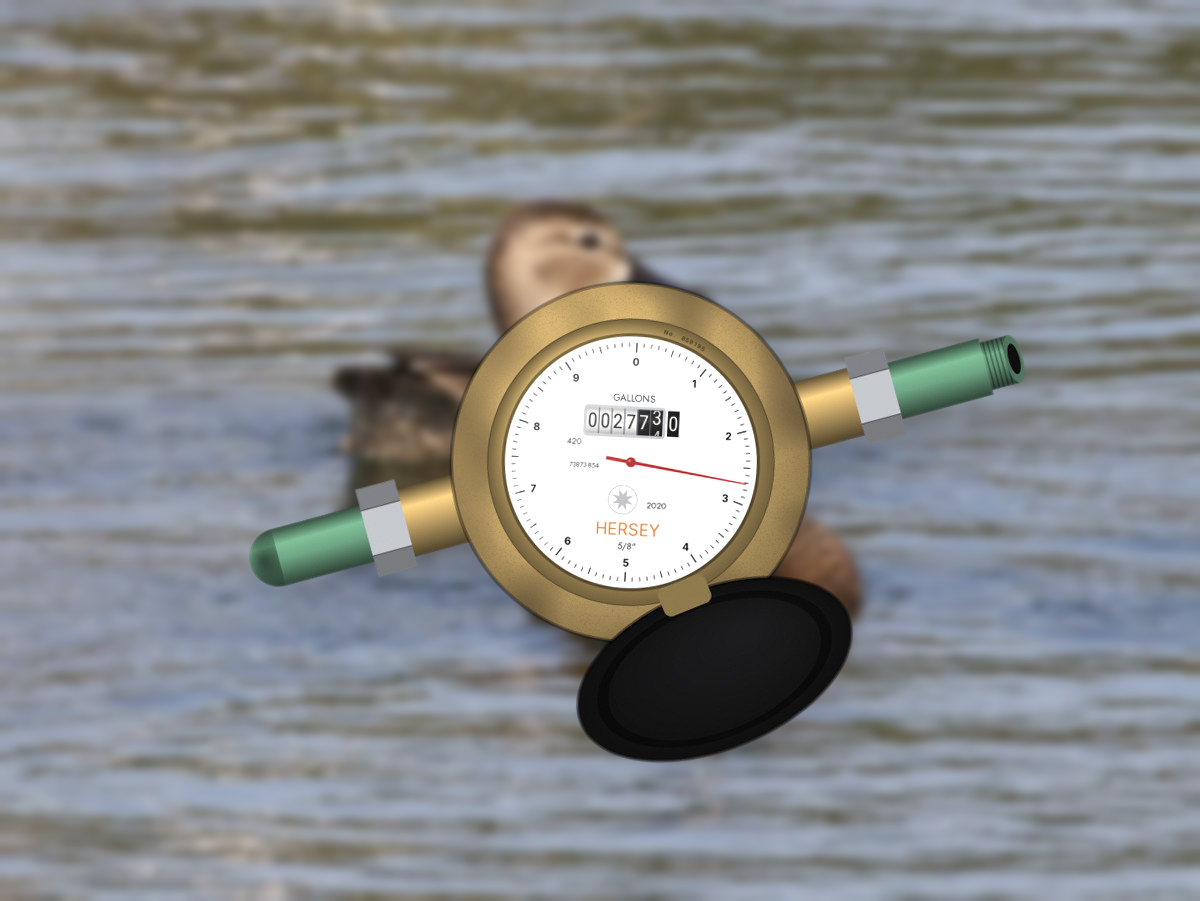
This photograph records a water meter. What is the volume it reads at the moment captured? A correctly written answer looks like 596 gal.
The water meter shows 27732.7 gal
